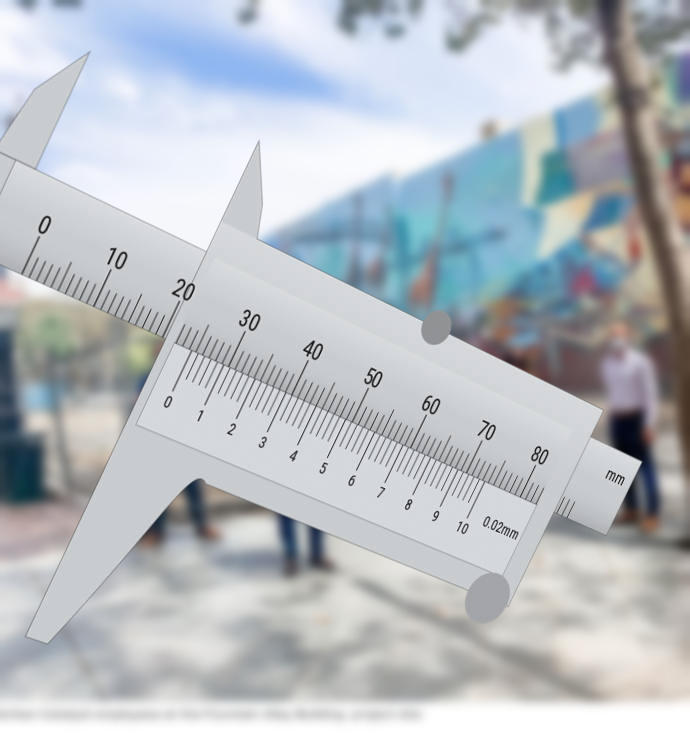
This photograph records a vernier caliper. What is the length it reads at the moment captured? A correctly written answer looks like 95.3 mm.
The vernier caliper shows 24.4 mm
